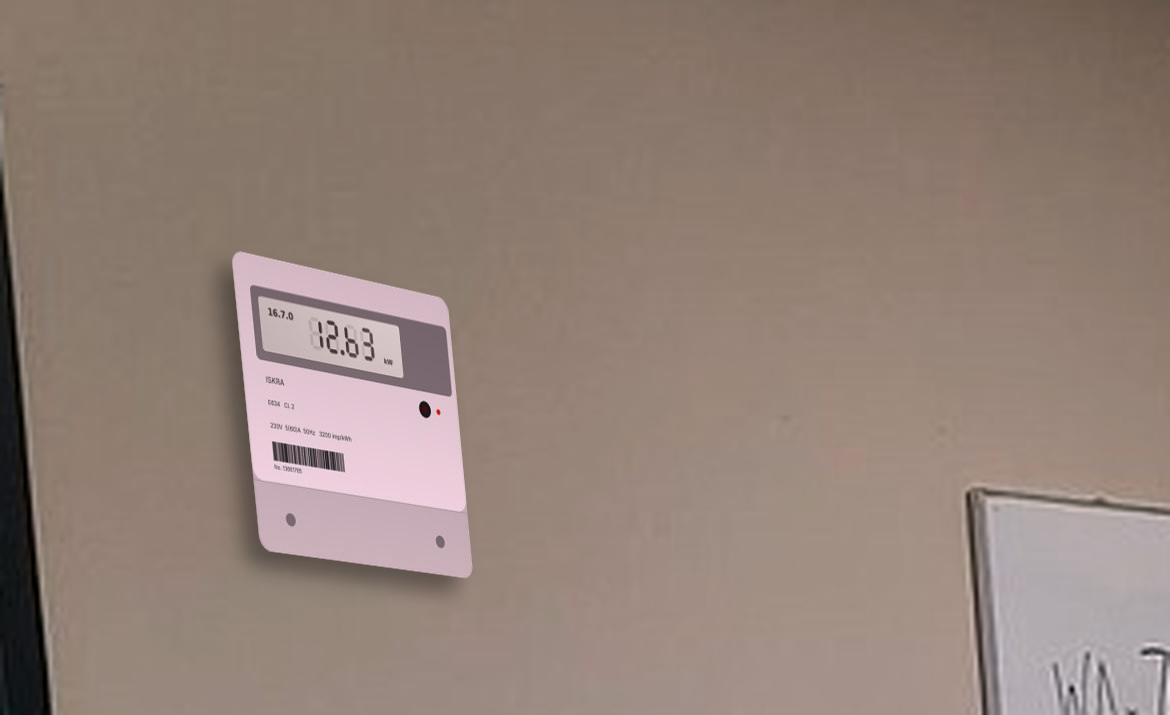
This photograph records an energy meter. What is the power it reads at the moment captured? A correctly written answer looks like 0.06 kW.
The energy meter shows 12.63 kW
